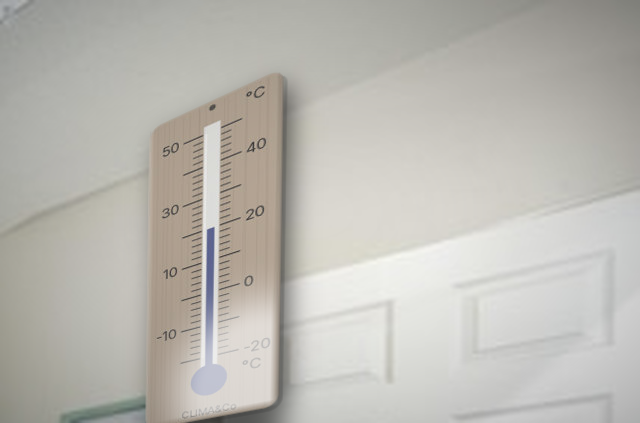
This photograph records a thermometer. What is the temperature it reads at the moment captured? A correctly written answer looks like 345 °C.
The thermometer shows 20 °C
